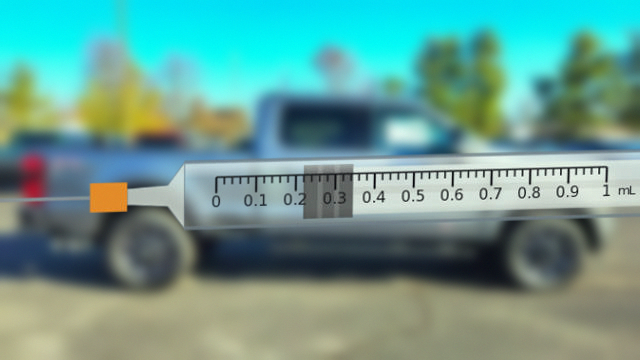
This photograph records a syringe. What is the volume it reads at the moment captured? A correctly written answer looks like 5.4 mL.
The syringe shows 0.22 mL
